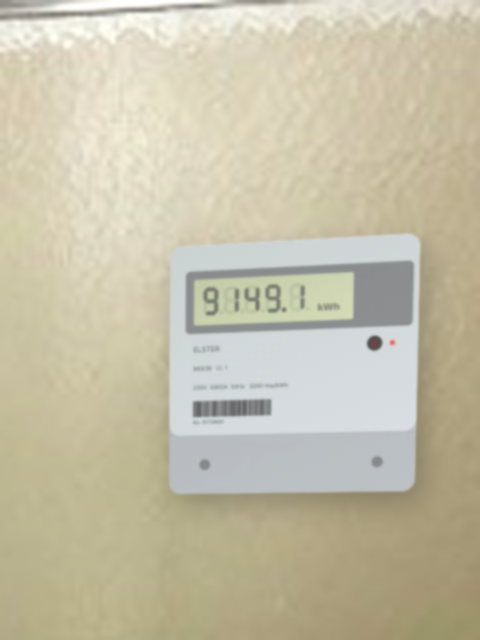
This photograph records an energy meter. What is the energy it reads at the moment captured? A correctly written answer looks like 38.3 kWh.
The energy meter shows 9149.1 kWh
